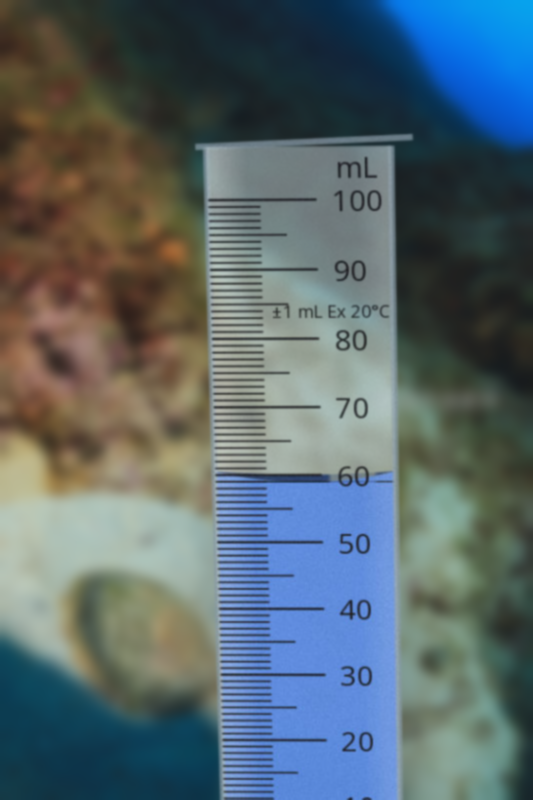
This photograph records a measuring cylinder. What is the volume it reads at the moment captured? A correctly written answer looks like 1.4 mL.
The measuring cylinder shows 59 mL
